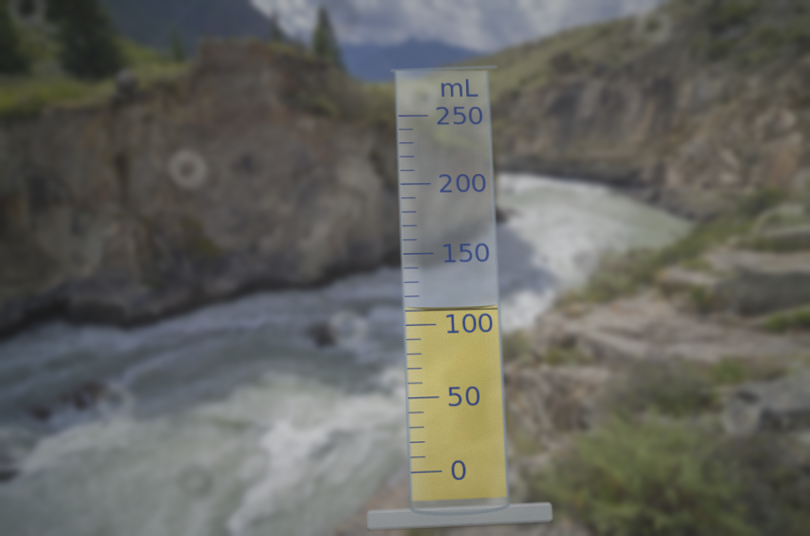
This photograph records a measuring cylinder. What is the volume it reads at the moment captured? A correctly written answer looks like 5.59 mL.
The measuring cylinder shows 110 mL
